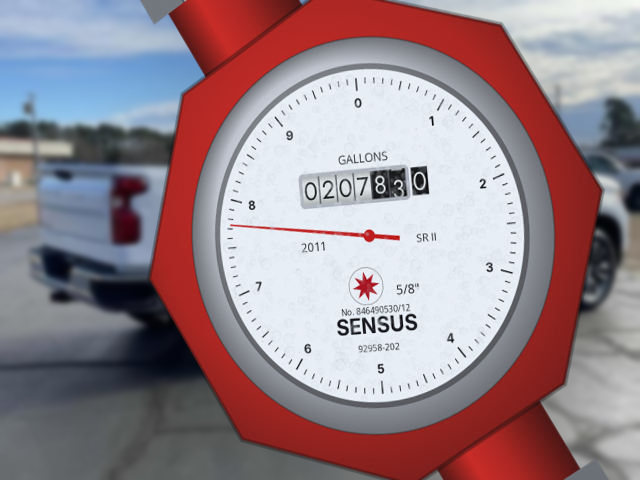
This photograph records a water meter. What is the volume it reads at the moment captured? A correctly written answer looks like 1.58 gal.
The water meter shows 207827.7 gal
